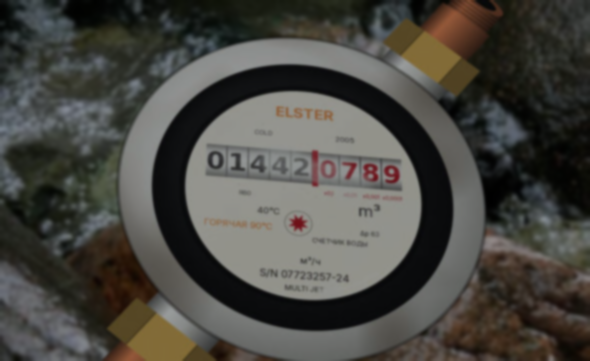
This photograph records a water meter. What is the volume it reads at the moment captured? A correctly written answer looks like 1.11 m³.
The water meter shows 1442.0789 m³
